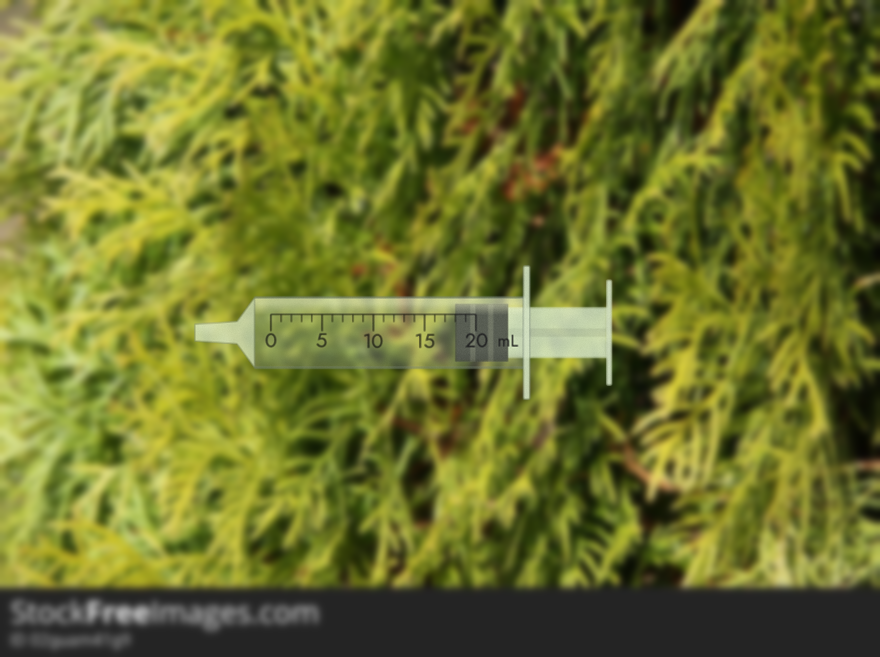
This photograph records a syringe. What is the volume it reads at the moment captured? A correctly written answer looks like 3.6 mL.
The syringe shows 18 mL
